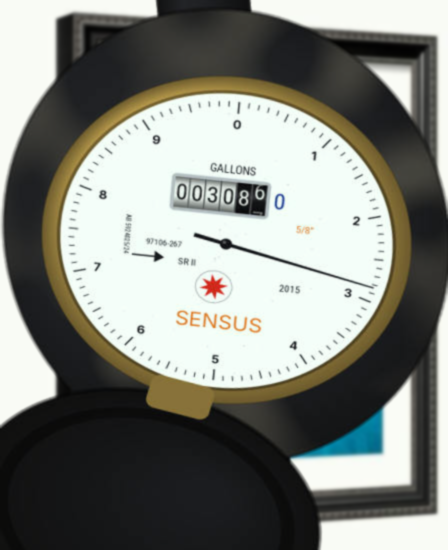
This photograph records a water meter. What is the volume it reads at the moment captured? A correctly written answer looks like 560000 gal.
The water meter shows 30862.8 gal
